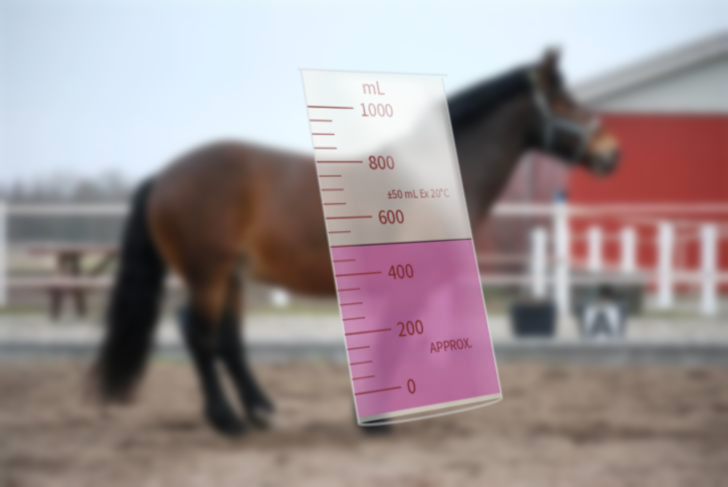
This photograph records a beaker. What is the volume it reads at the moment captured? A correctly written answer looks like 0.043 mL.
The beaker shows 500 mL
